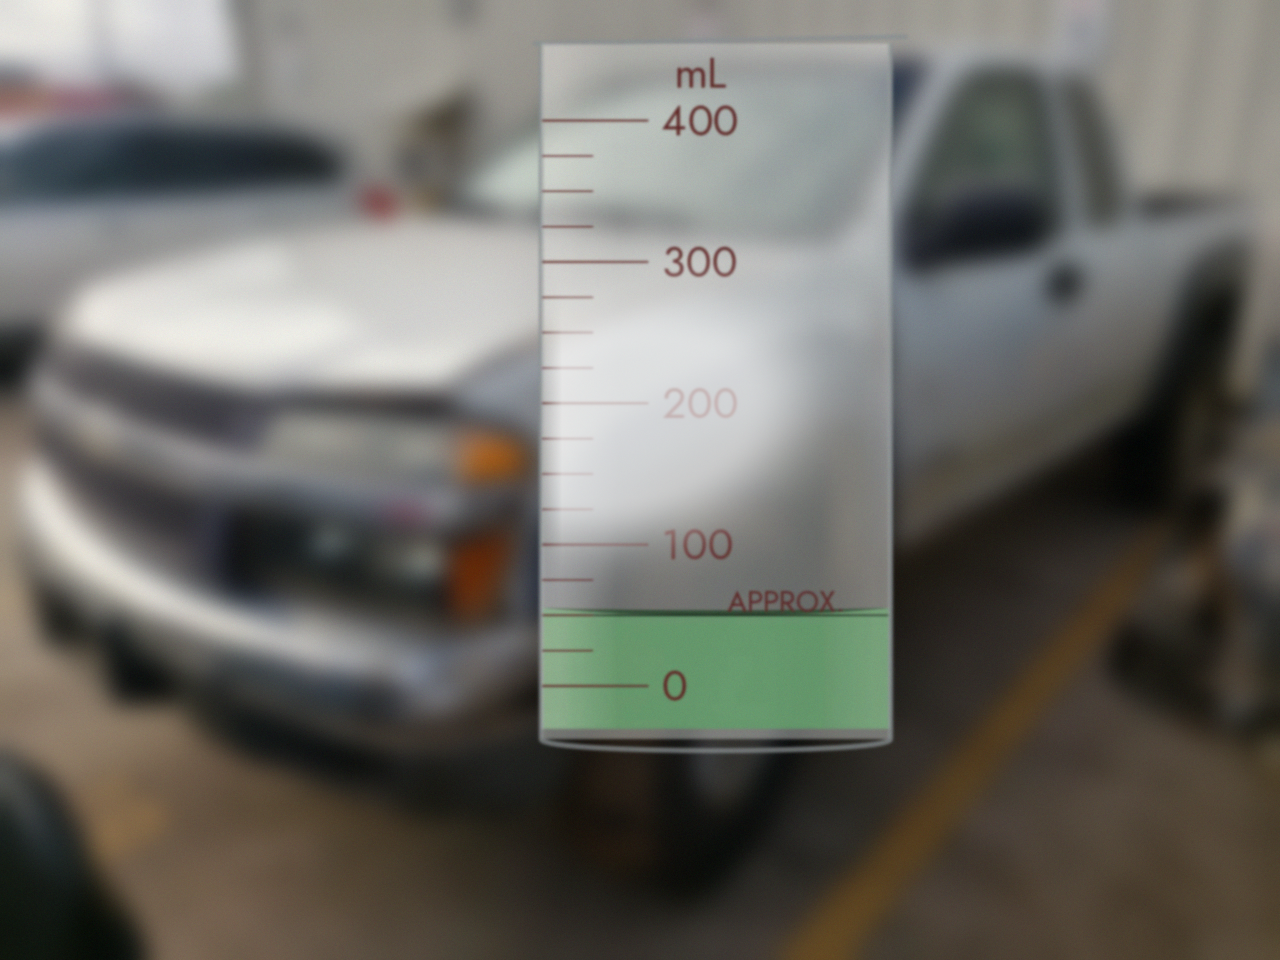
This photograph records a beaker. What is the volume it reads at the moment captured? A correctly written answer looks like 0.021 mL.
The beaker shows 50 mL
